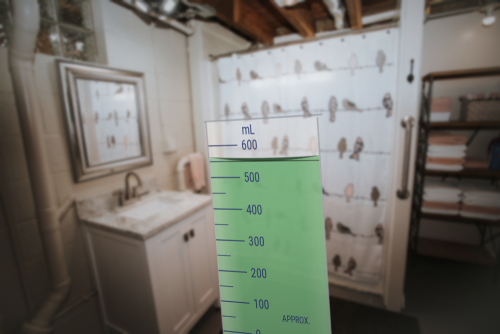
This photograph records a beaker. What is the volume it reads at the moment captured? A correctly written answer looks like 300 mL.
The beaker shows 550 mL
